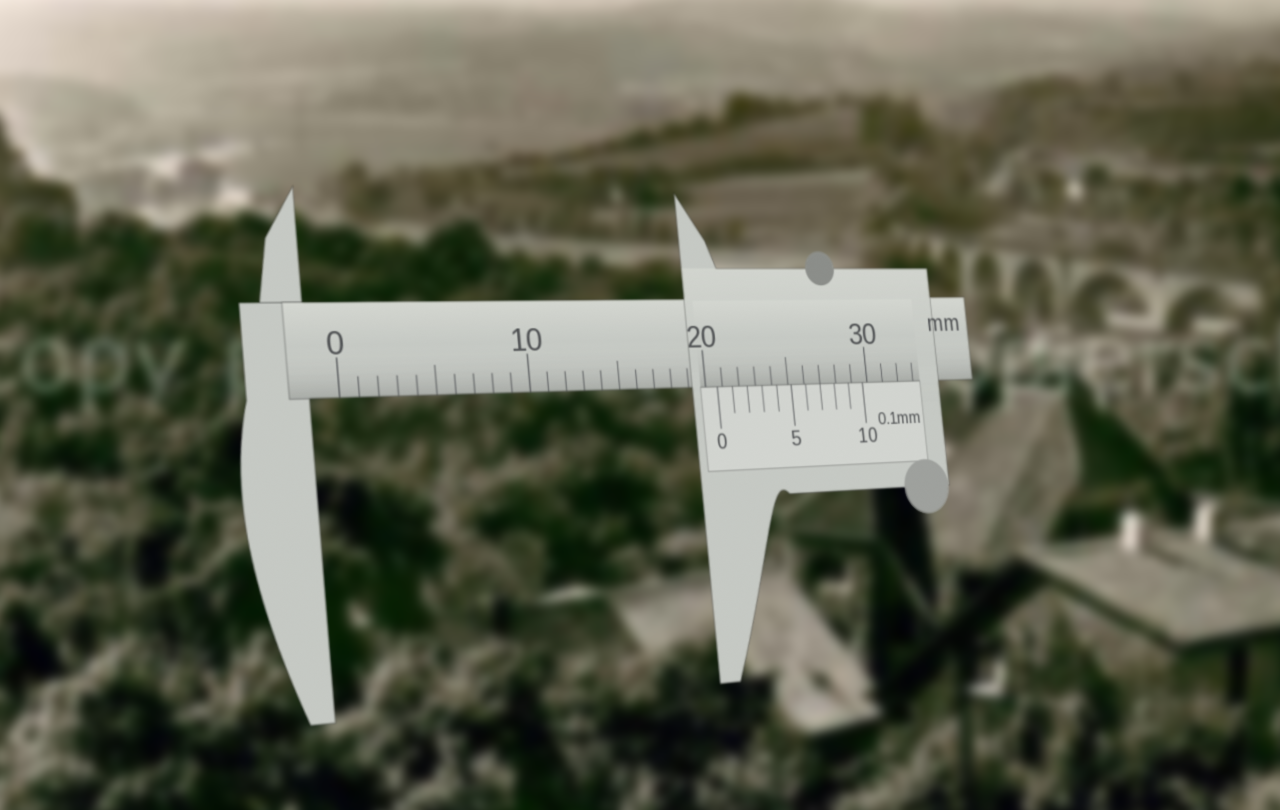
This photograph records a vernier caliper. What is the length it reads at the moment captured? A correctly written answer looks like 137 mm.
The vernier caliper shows 20.7 mm
